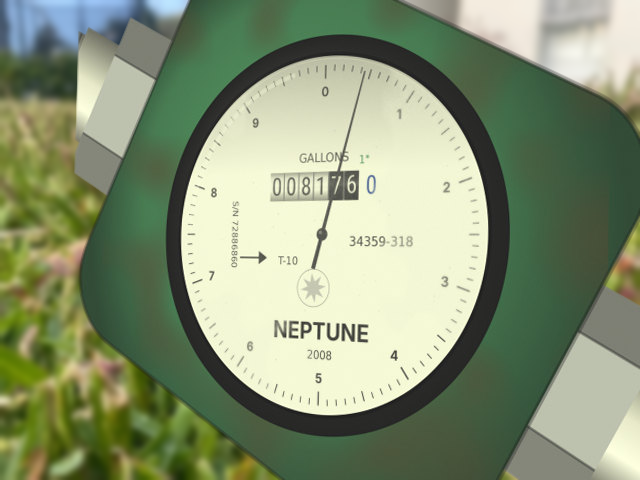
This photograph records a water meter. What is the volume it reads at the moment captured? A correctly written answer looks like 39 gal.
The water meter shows 81760.4 gal
